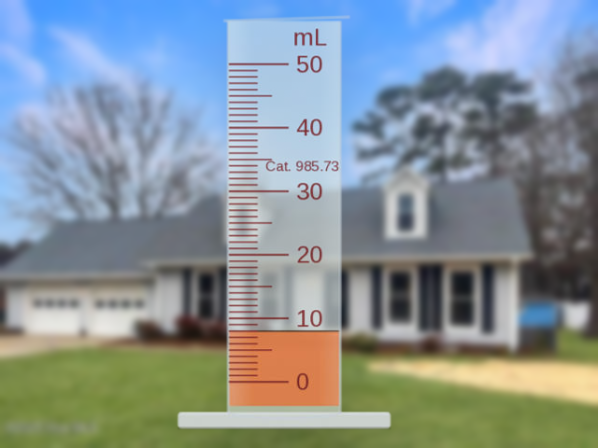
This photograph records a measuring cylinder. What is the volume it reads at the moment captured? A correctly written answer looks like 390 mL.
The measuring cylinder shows 8 mL
